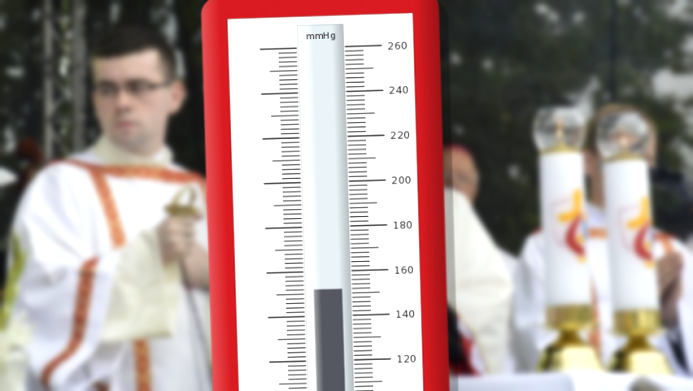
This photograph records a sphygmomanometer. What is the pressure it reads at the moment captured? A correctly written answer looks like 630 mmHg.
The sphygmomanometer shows 152 mmHg
